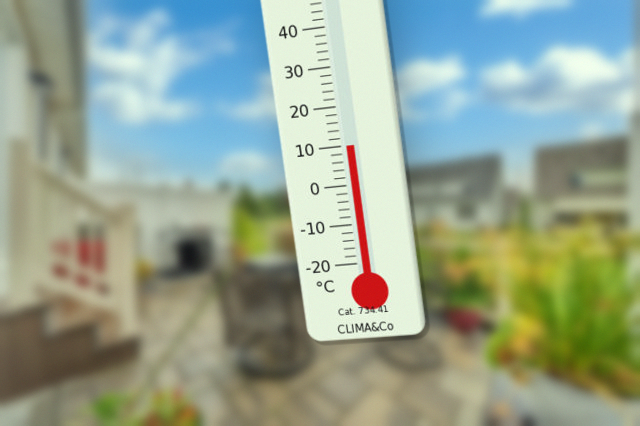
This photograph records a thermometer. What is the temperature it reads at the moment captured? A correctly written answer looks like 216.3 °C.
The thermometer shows 10 °C
